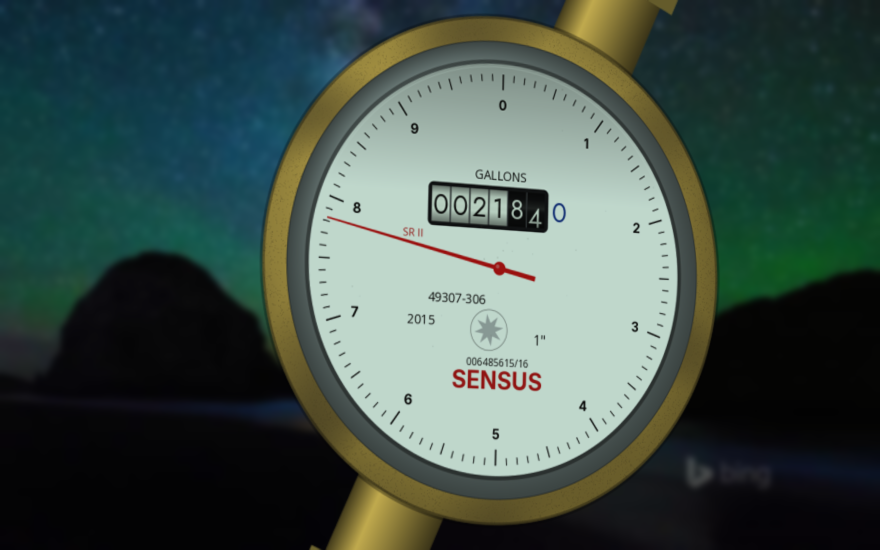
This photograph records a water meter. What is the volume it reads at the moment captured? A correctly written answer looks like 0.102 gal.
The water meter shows 21837.8 gal
